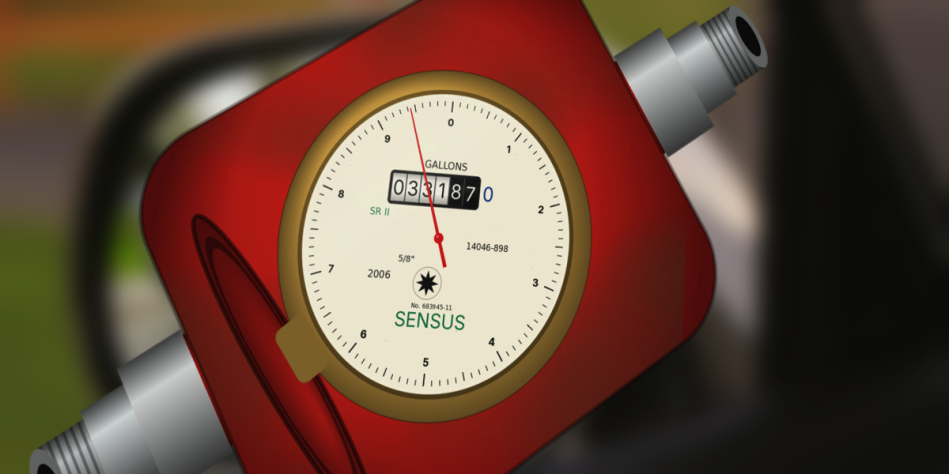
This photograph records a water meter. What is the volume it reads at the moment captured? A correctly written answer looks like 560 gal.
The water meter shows 331869.4 gal
